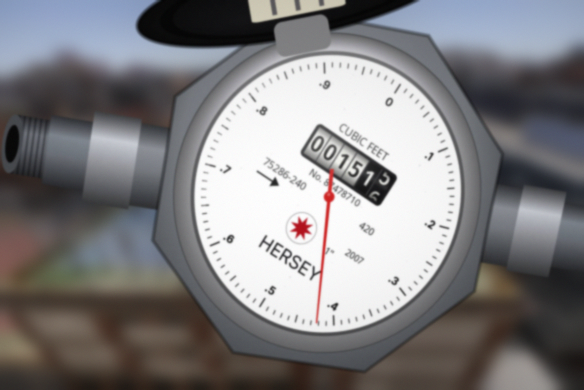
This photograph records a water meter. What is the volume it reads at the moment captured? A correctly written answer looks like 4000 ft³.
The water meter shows 1515.42 ft³
